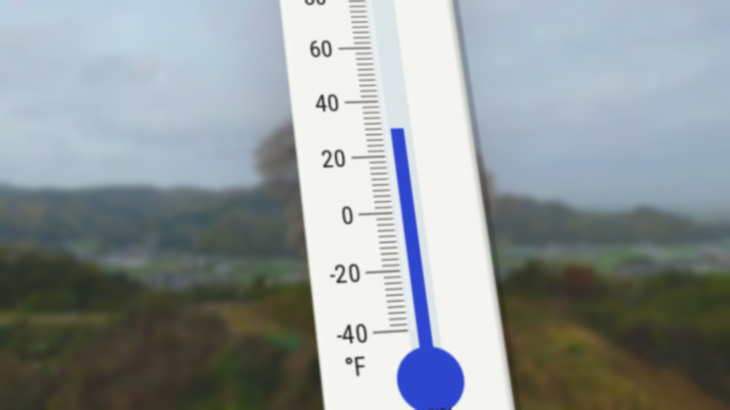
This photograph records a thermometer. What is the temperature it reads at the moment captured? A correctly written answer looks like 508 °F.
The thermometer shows 30 °F
